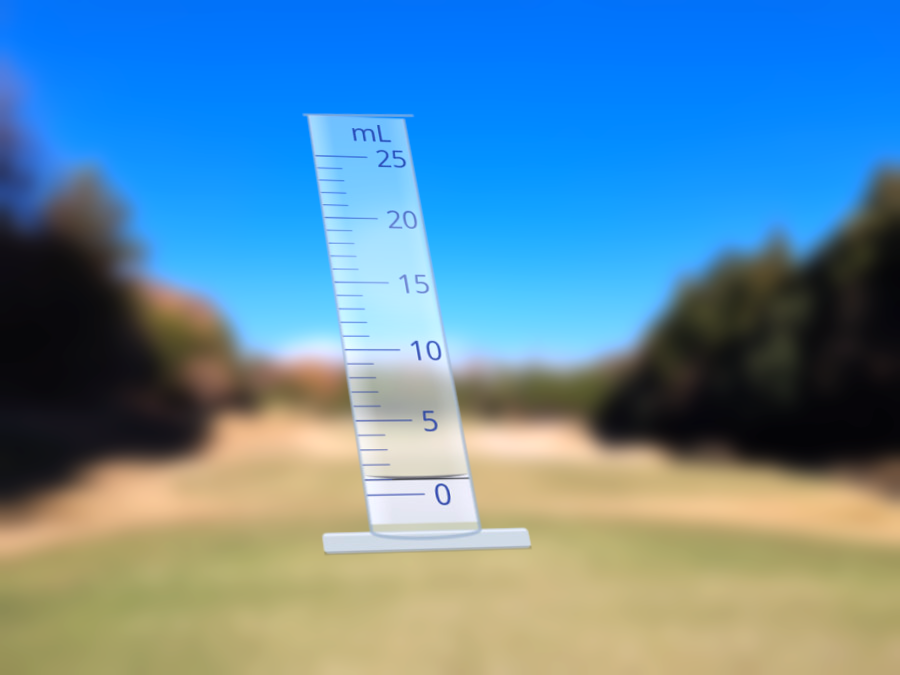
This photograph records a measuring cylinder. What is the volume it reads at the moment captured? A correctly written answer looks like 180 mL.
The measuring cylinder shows 1 mL
